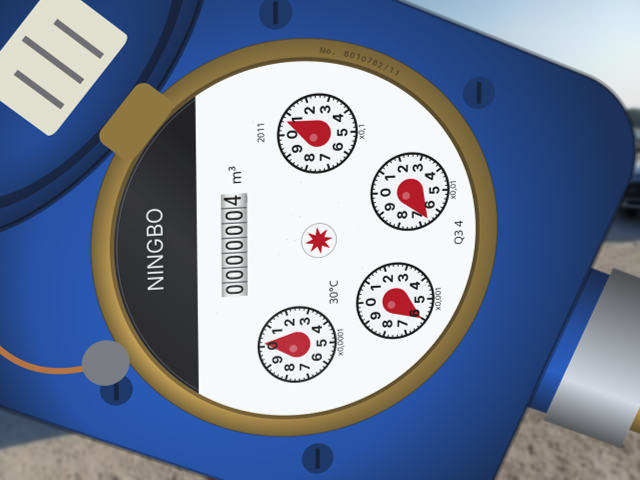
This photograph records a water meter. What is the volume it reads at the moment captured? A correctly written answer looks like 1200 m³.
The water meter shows 4.0660 m³
